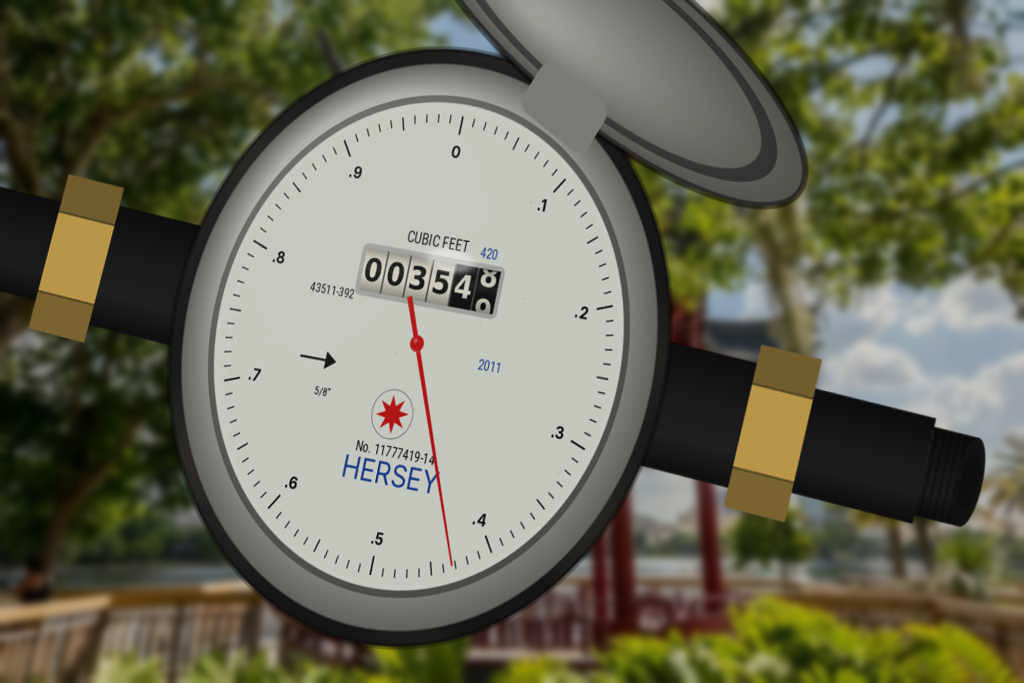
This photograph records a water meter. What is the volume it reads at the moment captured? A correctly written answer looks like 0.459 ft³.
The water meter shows 3548.43 ft³
